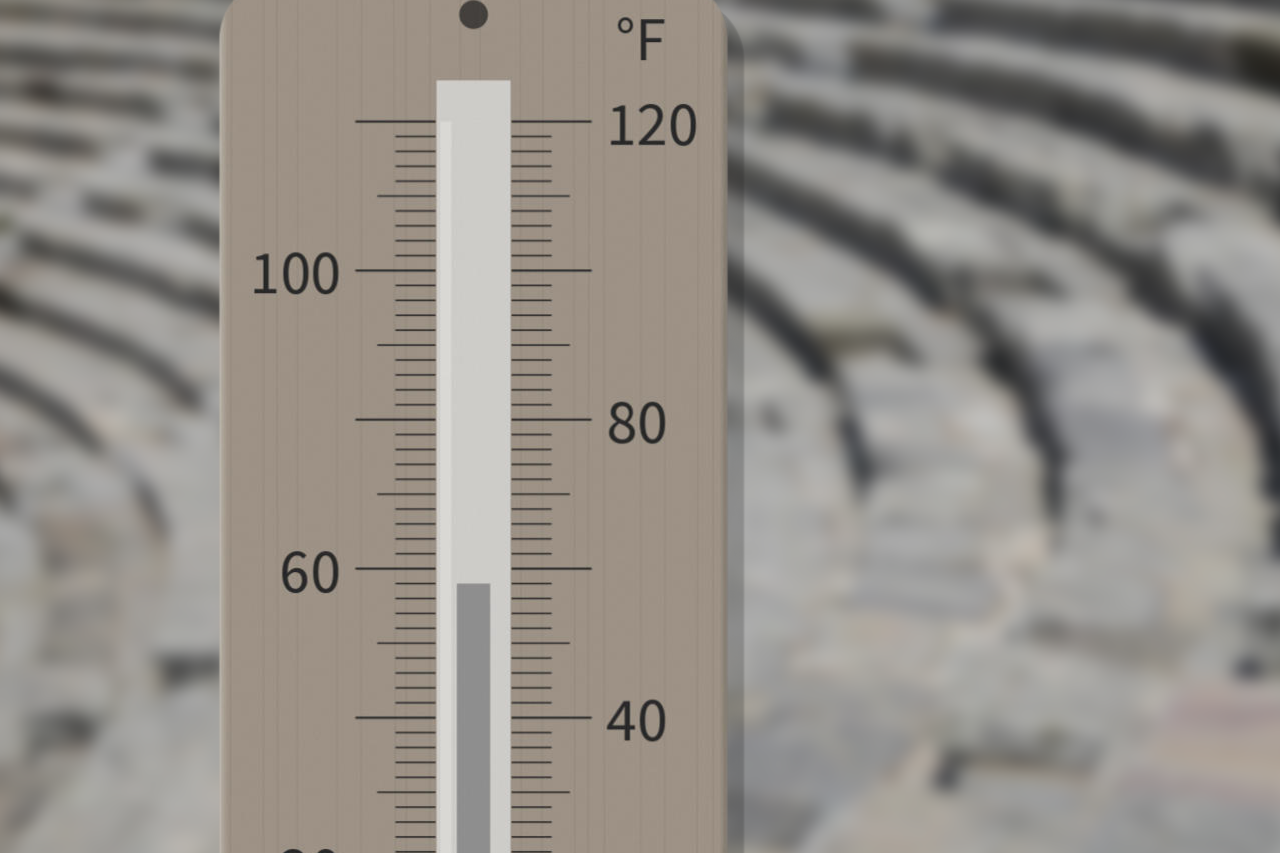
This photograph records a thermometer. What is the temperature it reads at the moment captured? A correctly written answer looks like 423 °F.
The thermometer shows 58 °F
